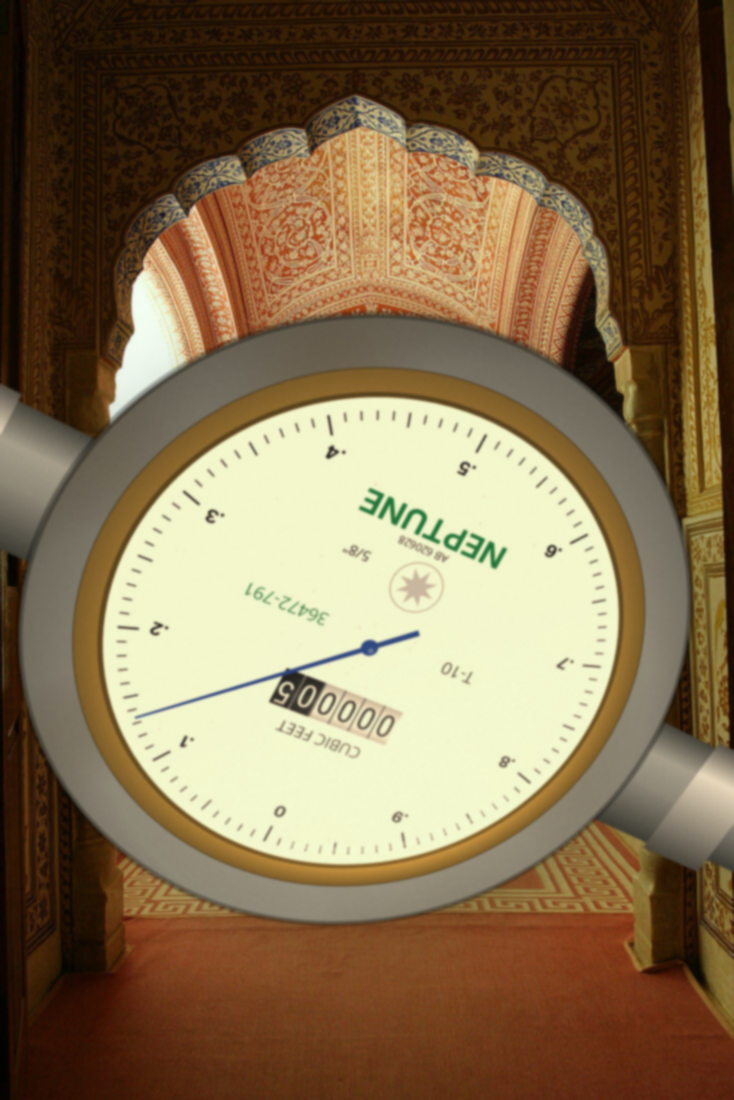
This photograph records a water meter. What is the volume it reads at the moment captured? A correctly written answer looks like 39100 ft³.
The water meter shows 5.13 ft³
